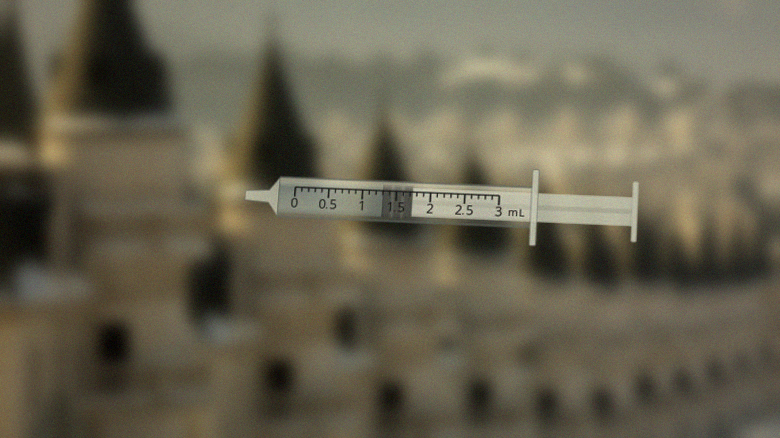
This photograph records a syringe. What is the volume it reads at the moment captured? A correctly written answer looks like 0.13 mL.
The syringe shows 1.3 mL
